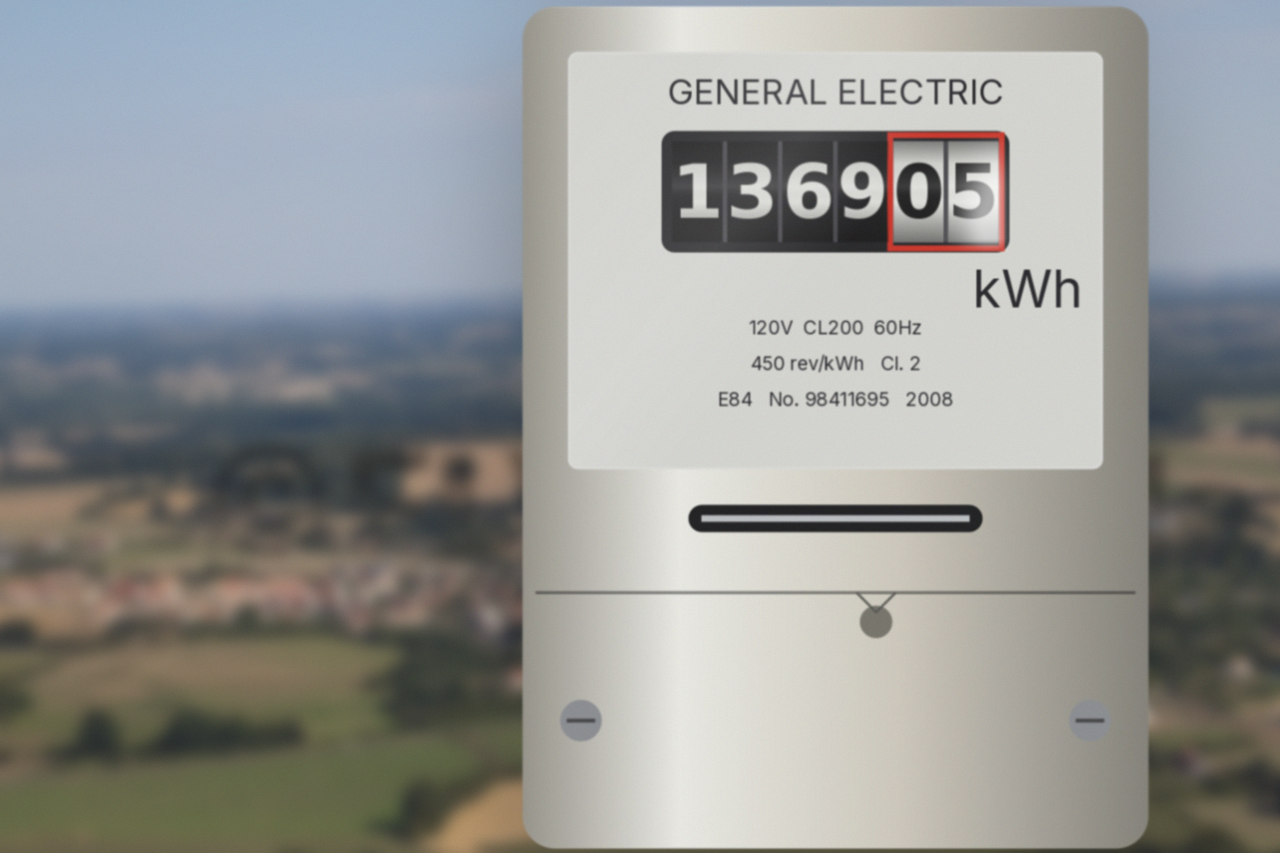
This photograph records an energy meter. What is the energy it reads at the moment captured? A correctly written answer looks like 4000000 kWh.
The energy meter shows 1369.05 kWh
